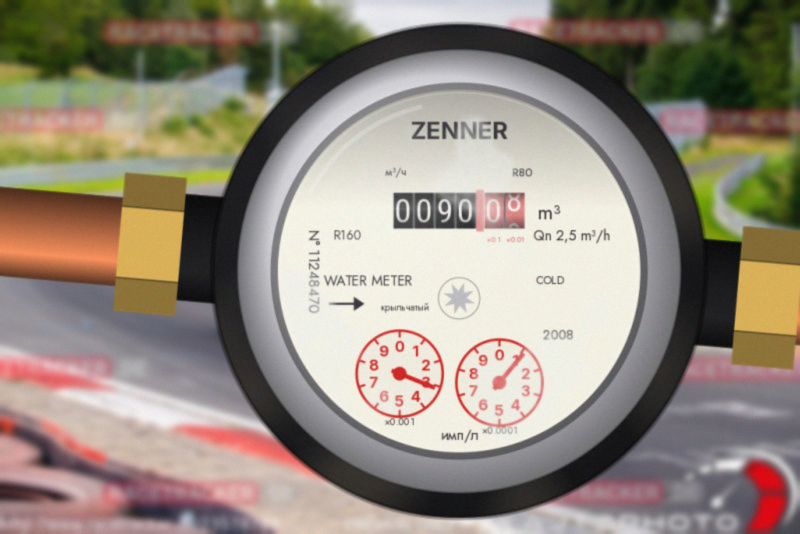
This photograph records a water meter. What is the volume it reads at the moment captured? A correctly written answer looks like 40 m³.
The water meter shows 90.0831 m³
